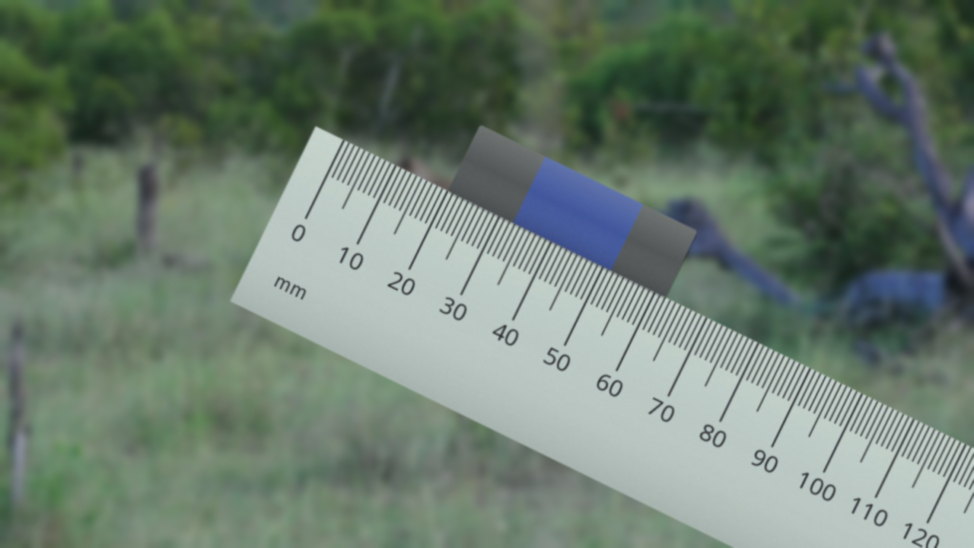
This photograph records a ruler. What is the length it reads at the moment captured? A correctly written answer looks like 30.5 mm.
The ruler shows 42 mm
